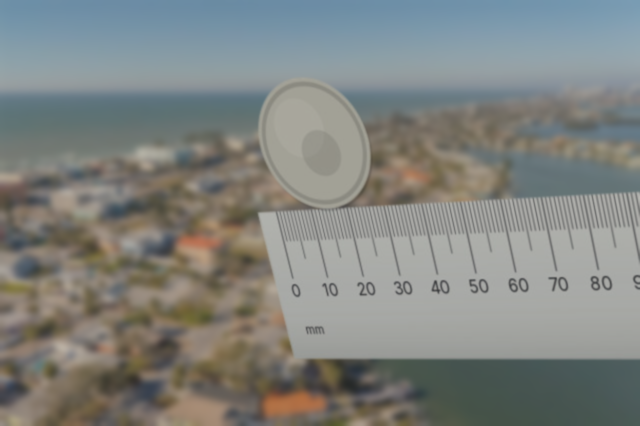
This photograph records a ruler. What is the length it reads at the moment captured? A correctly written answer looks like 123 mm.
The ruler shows 30 mm
